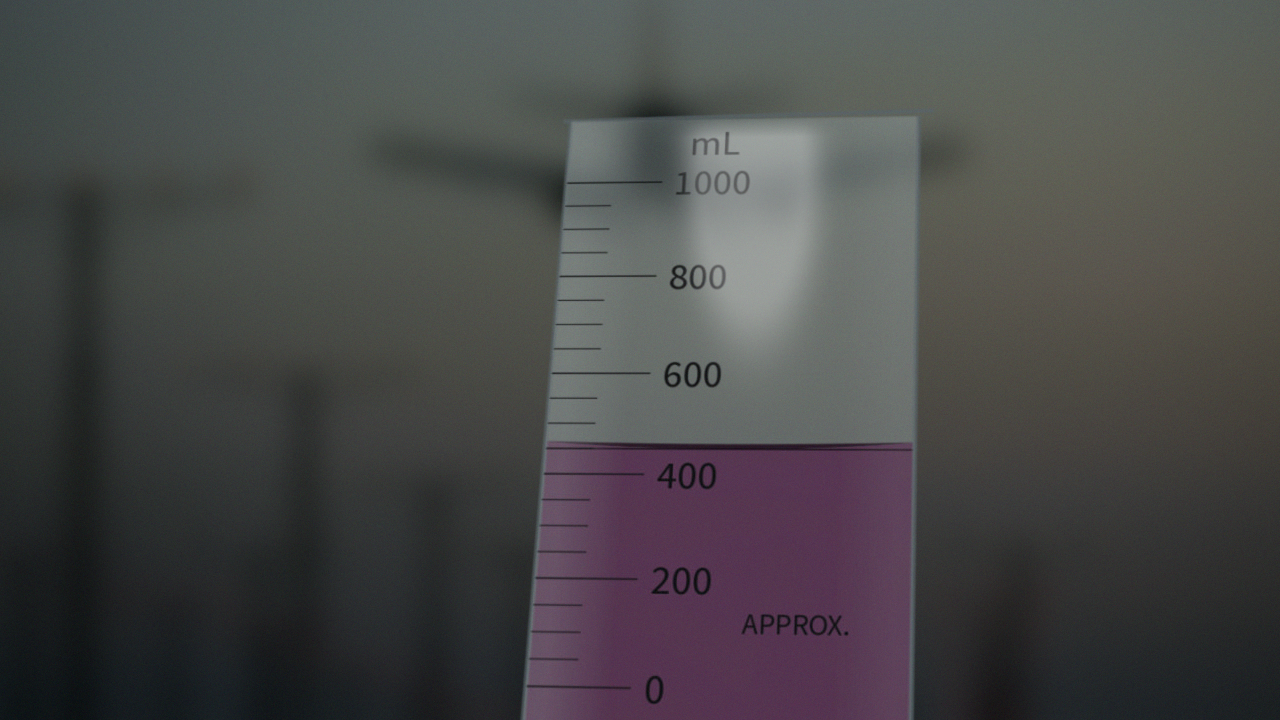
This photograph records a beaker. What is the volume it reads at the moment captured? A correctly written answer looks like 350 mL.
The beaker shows 450 mL
